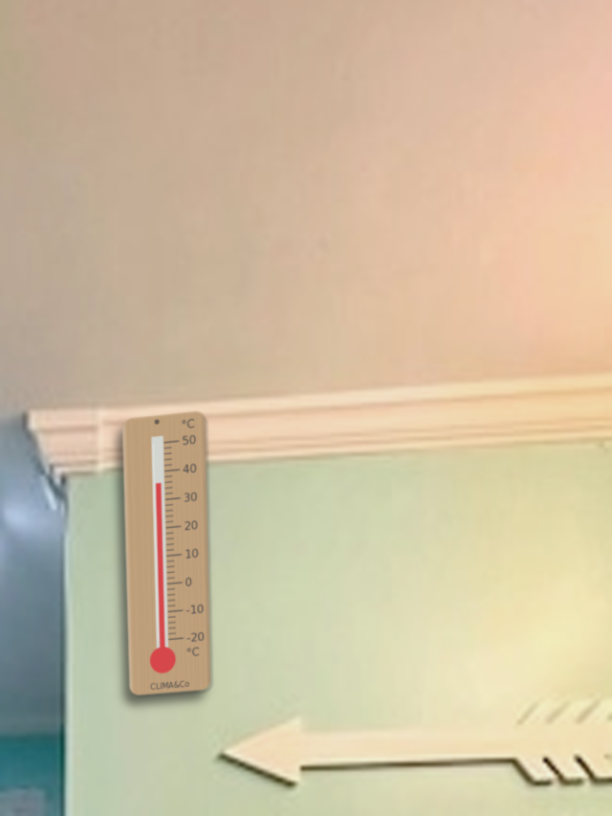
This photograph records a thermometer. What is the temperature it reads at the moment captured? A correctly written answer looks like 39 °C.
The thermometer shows 36 °C
